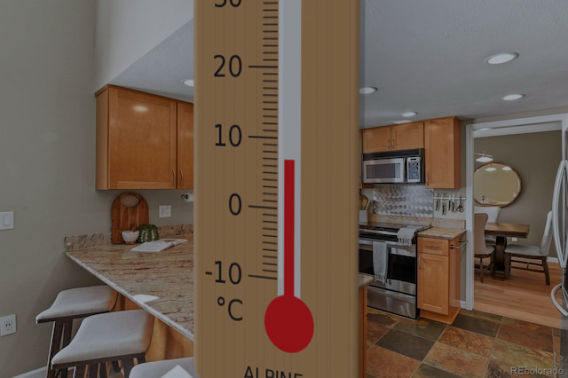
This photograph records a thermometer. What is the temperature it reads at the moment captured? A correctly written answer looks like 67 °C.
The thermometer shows 7 °C
